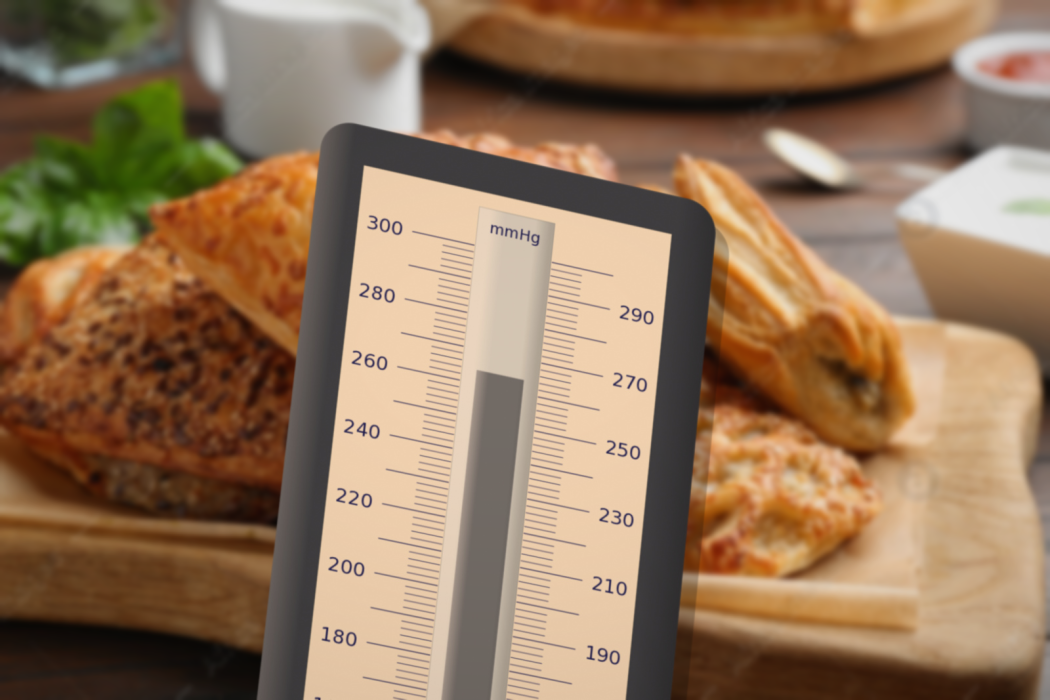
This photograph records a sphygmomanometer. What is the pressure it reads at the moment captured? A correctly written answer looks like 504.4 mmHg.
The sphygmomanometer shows 264 mmHg
